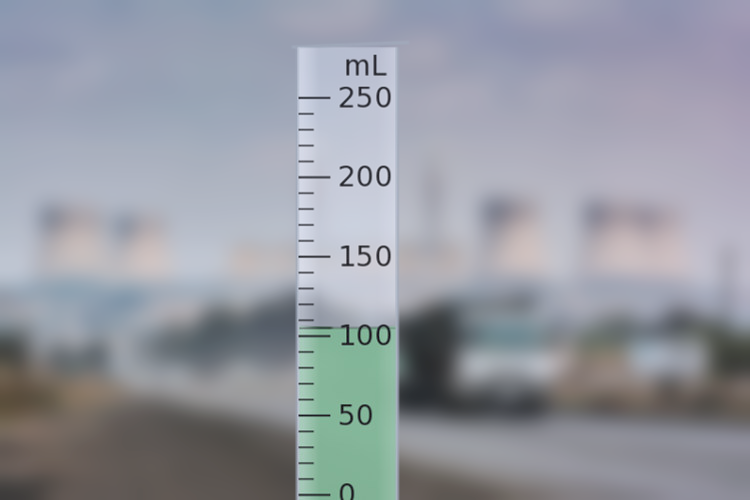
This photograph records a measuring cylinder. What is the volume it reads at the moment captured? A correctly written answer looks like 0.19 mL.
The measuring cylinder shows 105 mL
